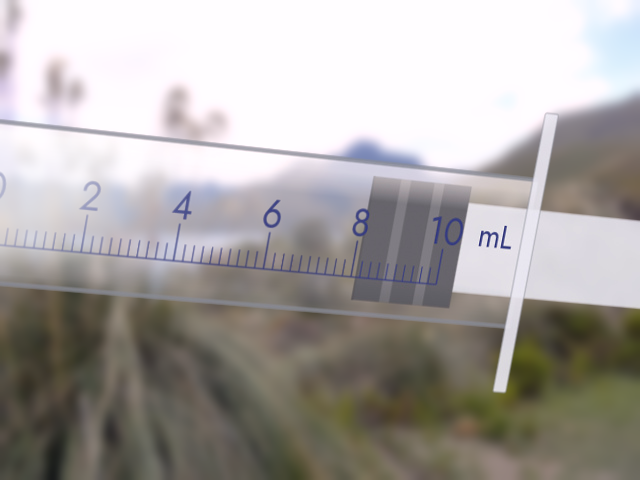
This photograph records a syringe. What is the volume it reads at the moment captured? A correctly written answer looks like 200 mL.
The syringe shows 8.1 mL
